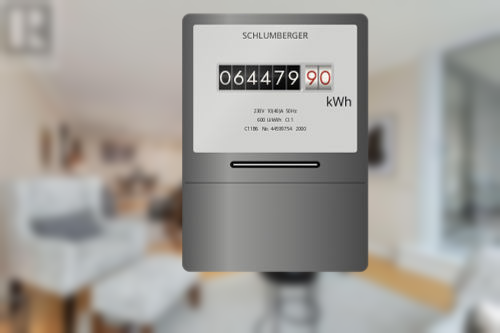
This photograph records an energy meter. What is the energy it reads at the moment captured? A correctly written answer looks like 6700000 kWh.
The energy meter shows 64479.90 kWh
